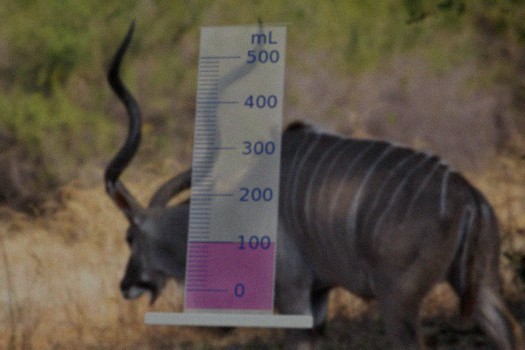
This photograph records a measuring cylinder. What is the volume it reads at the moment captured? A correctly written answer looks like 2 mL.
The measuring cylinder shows 100 mL
